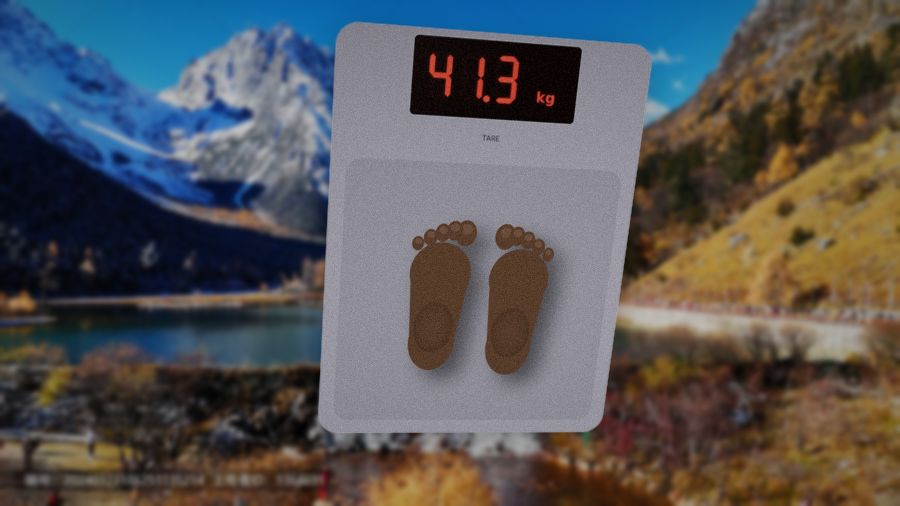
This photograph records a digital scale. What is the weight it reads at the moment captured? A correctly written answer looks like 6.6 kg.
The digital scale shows 41.3 kg
